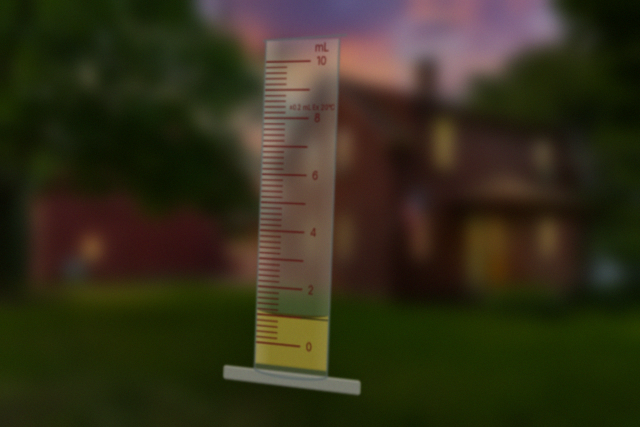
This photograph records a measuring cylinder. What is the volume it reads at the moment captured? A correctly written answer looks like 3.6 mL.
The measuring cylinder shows 1 mL
